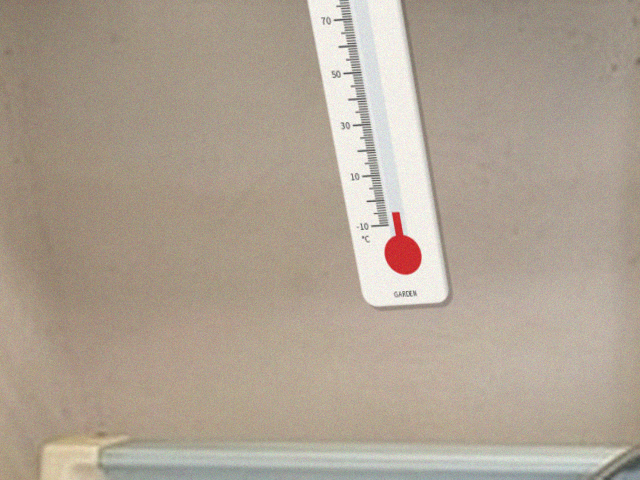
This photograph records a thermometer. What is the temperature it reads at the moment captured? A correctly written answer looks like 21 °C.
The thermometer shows -5 °C
